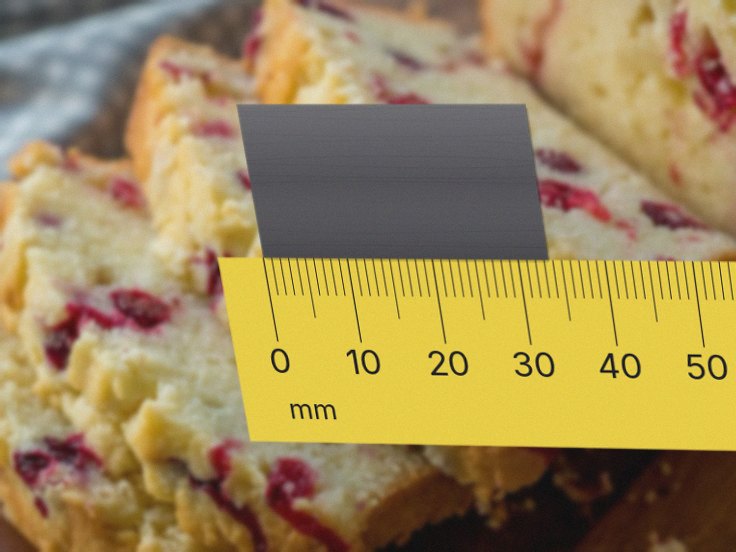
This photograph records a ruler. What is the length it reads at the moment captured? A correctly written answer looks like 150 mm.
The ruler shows 33.5 mm
